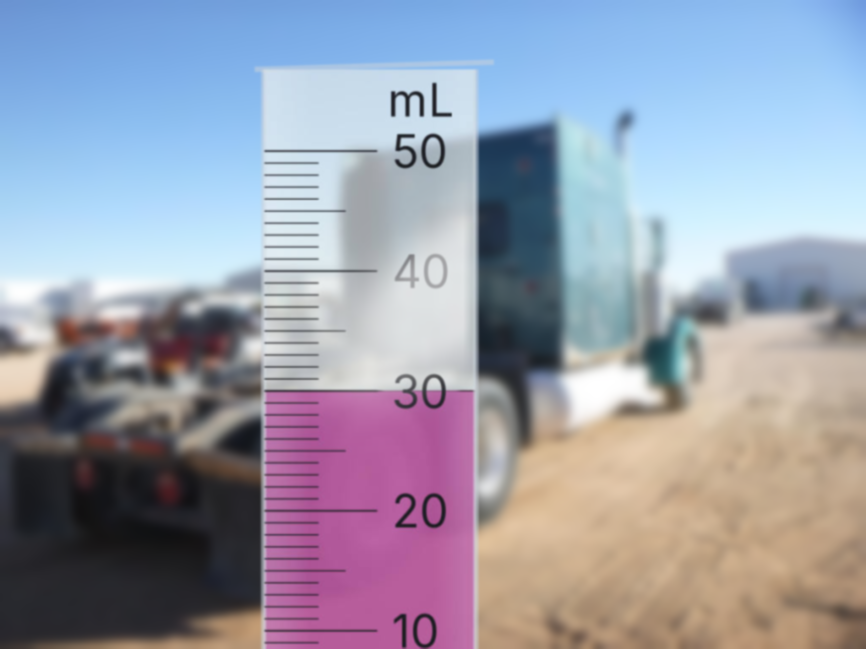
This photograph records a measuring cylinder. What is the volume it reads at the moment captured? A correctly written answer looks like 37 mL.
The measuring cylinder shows 30 mL
